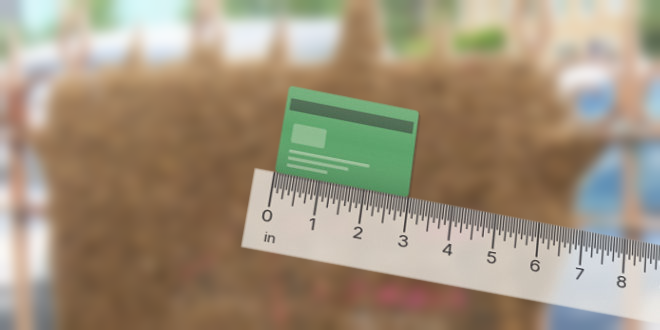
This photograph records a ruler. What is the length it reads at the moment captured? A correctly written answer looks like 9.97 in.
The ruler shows 3 in
